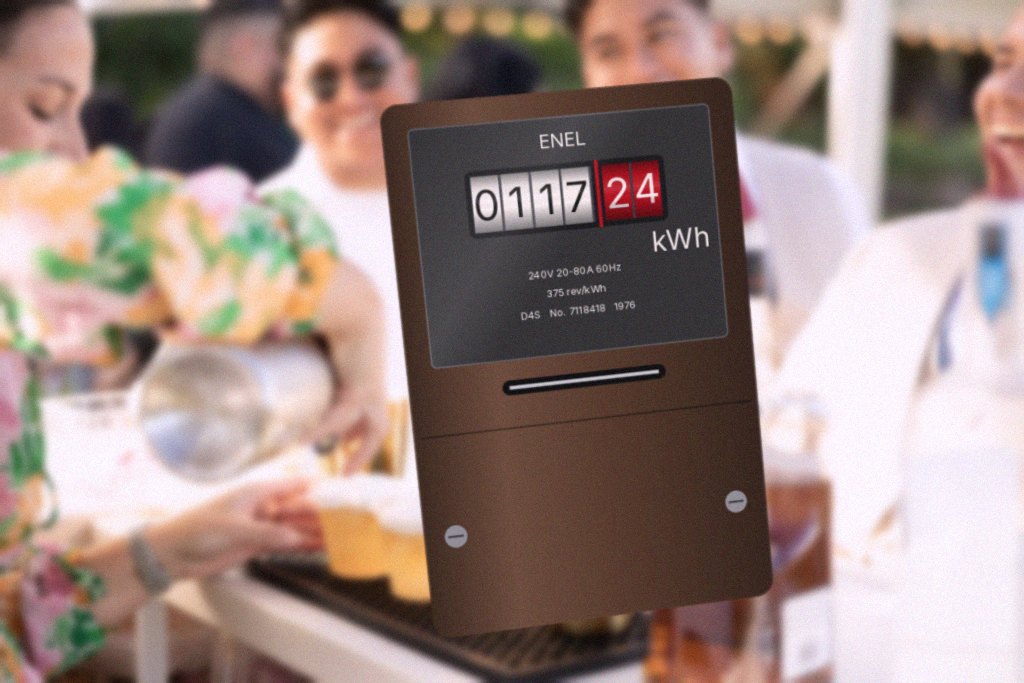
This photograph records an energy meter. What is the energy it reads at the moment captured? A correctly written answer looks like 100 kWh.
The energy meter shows 117.24 kWh
